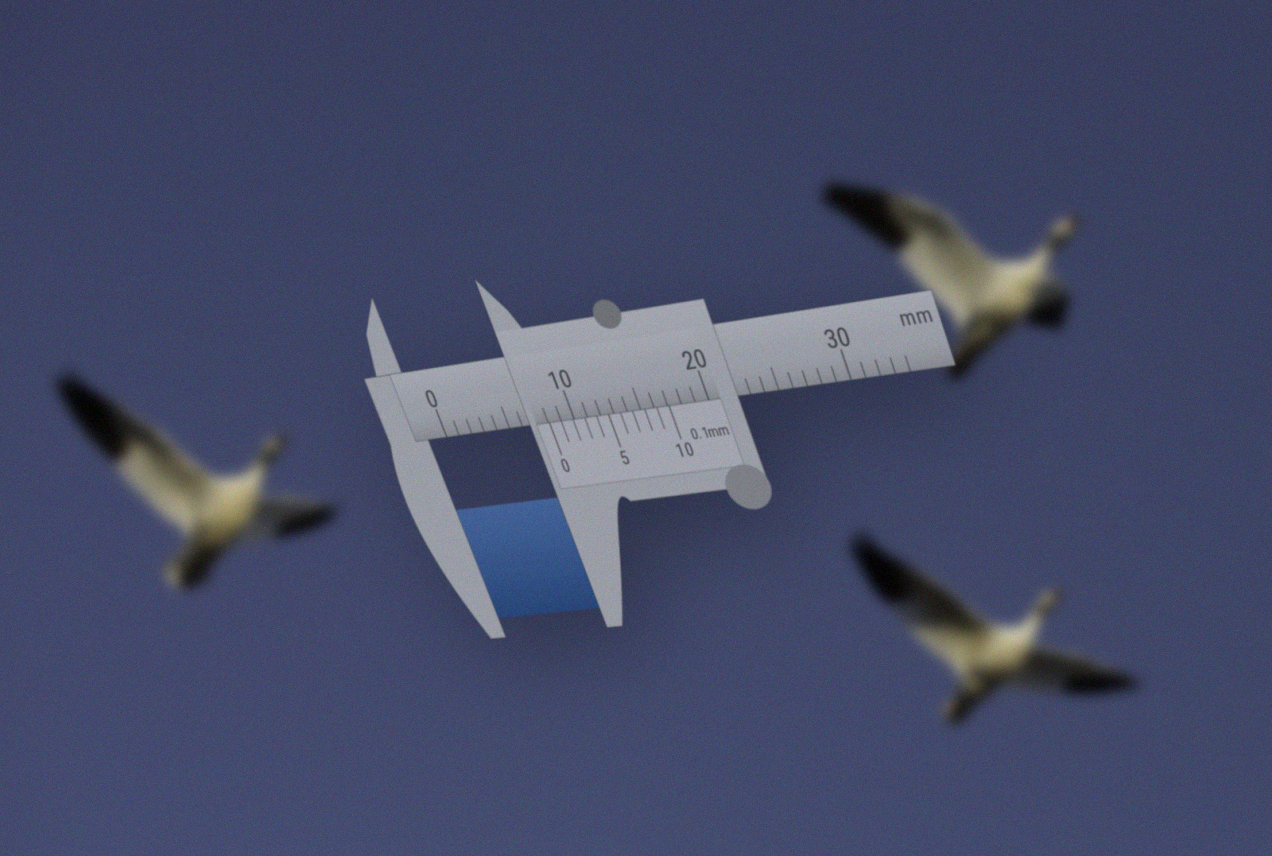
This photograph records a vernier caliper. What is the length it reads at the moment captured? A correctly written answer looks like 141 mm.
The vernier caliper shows 8.1 mm
